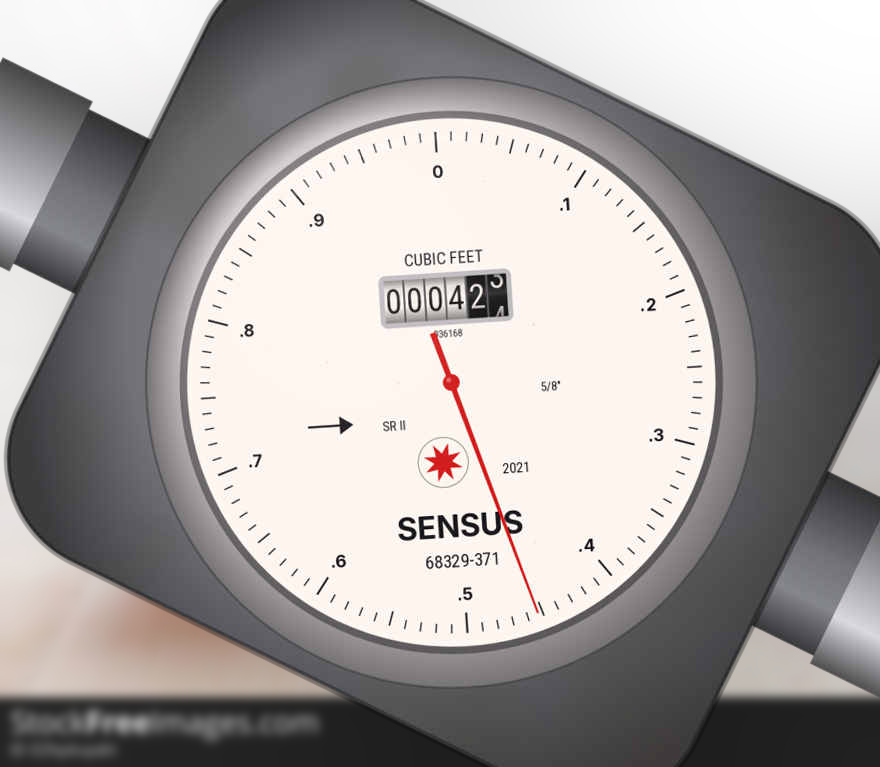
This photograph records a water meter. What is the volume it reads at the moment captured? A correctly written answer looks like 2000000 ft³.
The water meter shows 423.45 ft³
